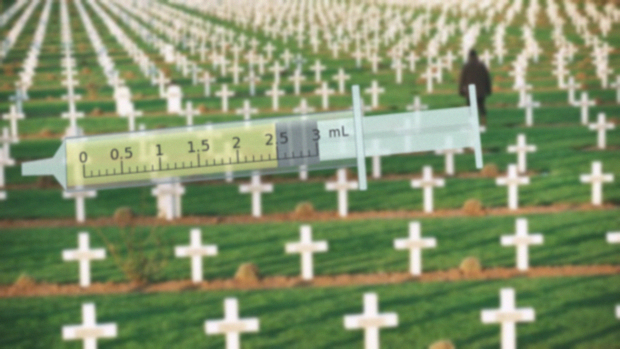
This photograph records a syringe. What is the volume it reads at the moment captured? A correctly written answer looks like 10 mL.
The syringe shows 2.5 mL
